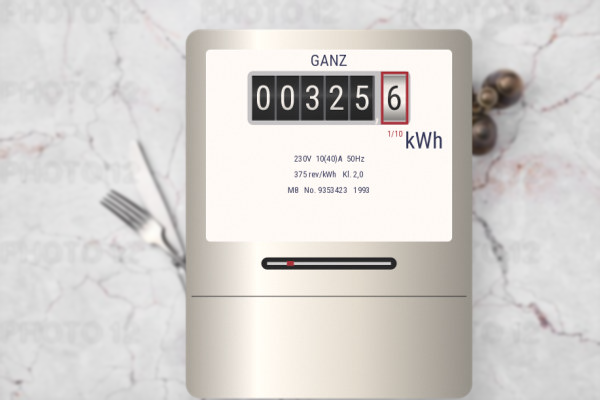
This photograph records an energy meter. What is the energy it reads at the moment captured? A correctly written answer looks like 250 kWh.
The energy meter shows 325.6 kWh
